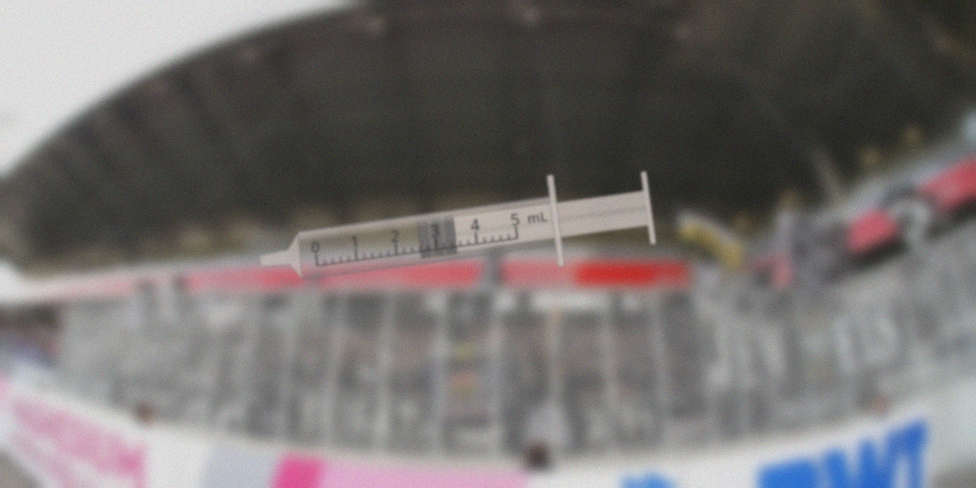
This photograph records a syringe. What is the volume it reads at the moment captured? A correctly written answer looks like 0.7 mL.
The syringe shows 2.6 mL
